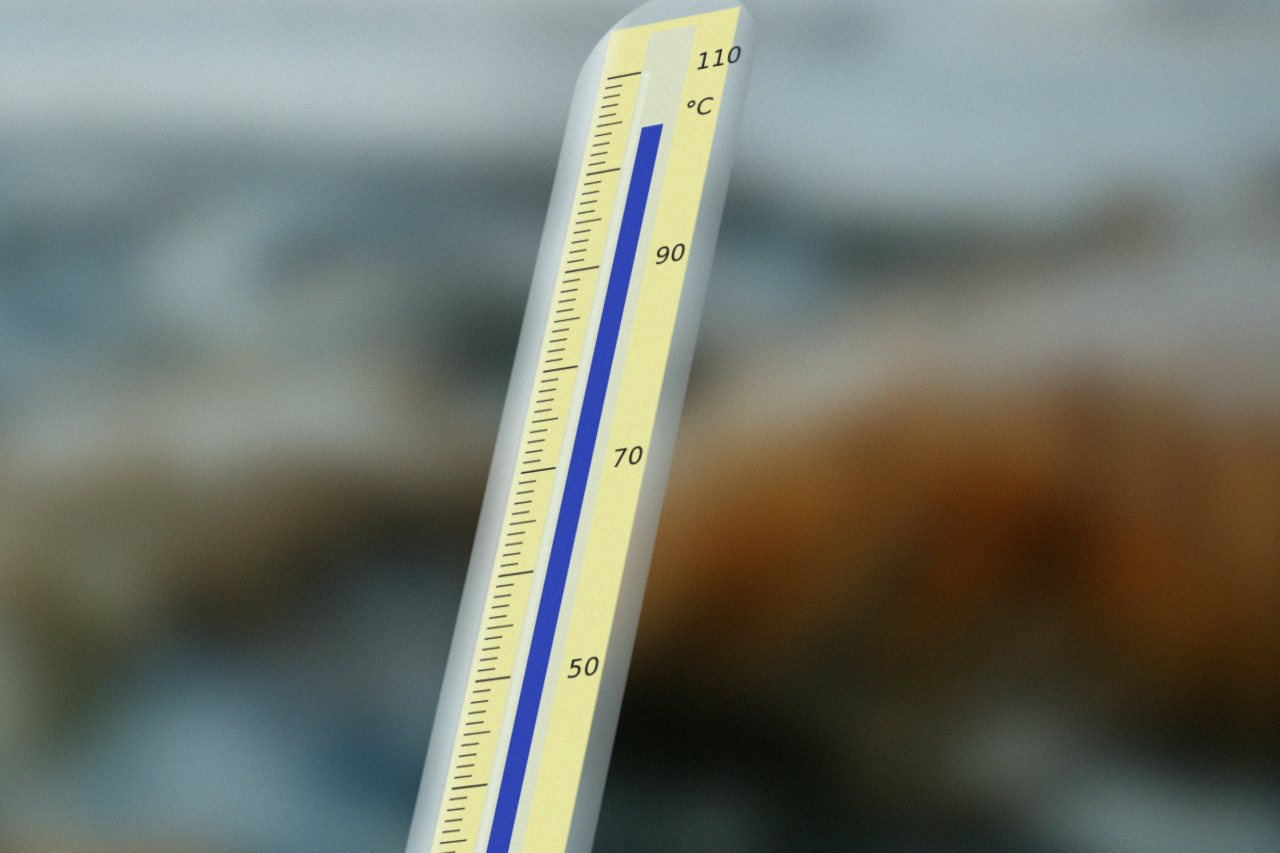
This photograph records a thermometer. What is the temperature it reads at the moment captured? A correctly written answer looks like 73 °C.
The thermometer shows 104 °C
